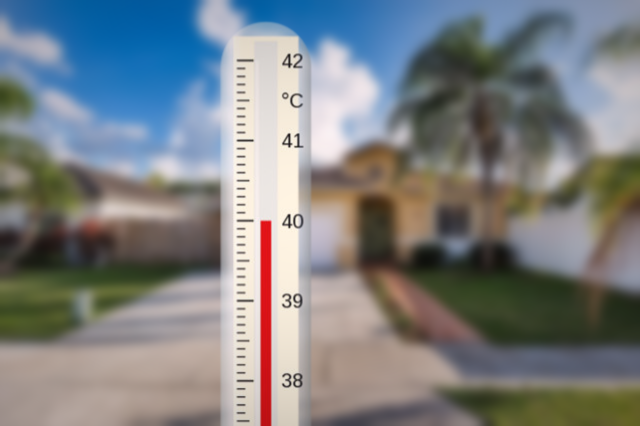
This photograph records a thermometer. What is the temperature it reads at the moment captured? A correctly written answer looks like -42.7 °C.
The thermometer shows 40 °C
